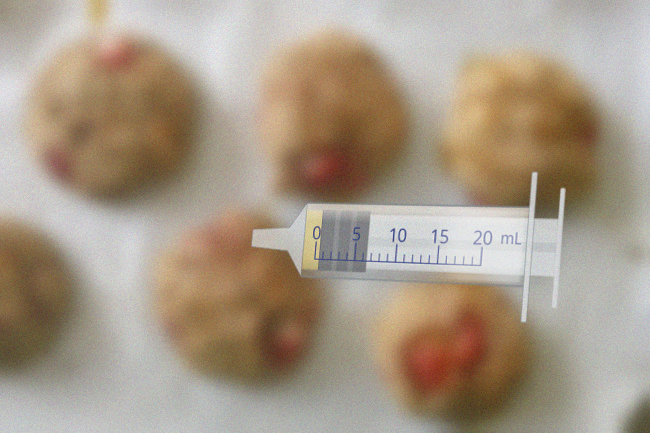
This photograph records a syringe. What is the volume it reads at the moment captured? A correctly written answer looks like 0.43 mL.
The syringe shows 0.5 mL
